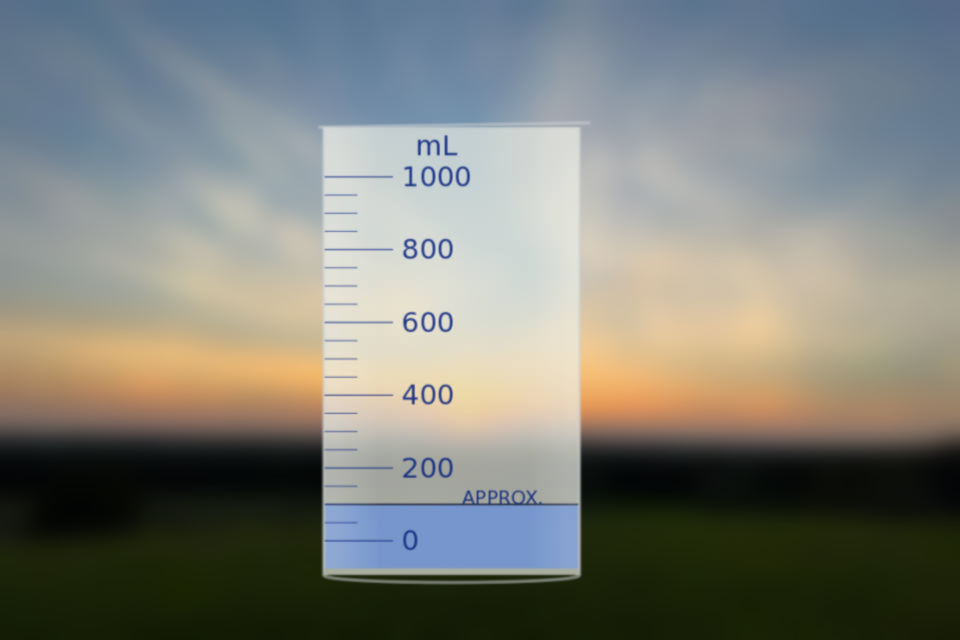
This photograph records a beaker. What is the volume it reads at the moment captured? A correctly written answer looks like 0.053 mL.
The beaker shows 100 mL
